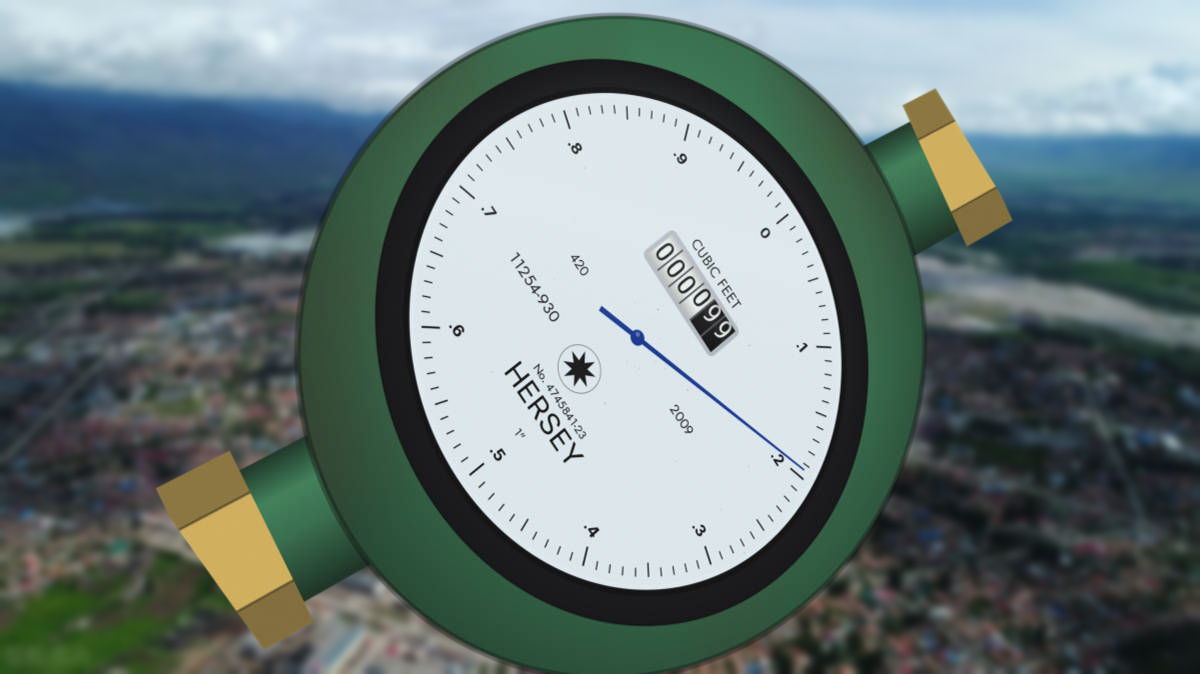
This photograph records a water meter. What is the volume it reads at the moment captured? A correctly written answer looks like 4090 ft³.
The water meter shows 99.19 ft³
